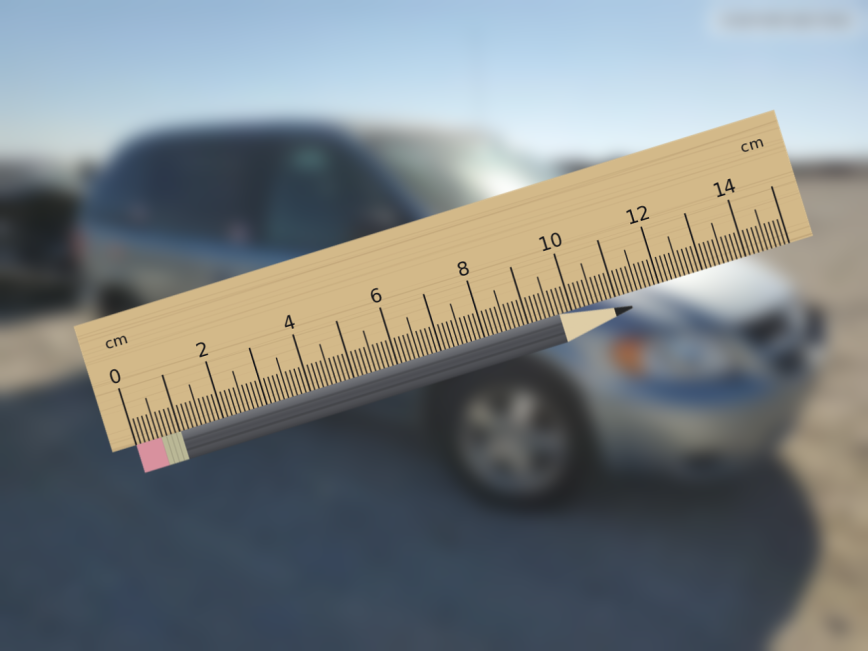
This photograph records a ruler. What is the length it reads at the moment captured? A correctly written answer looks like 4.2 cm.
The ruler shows 11.3 cm
